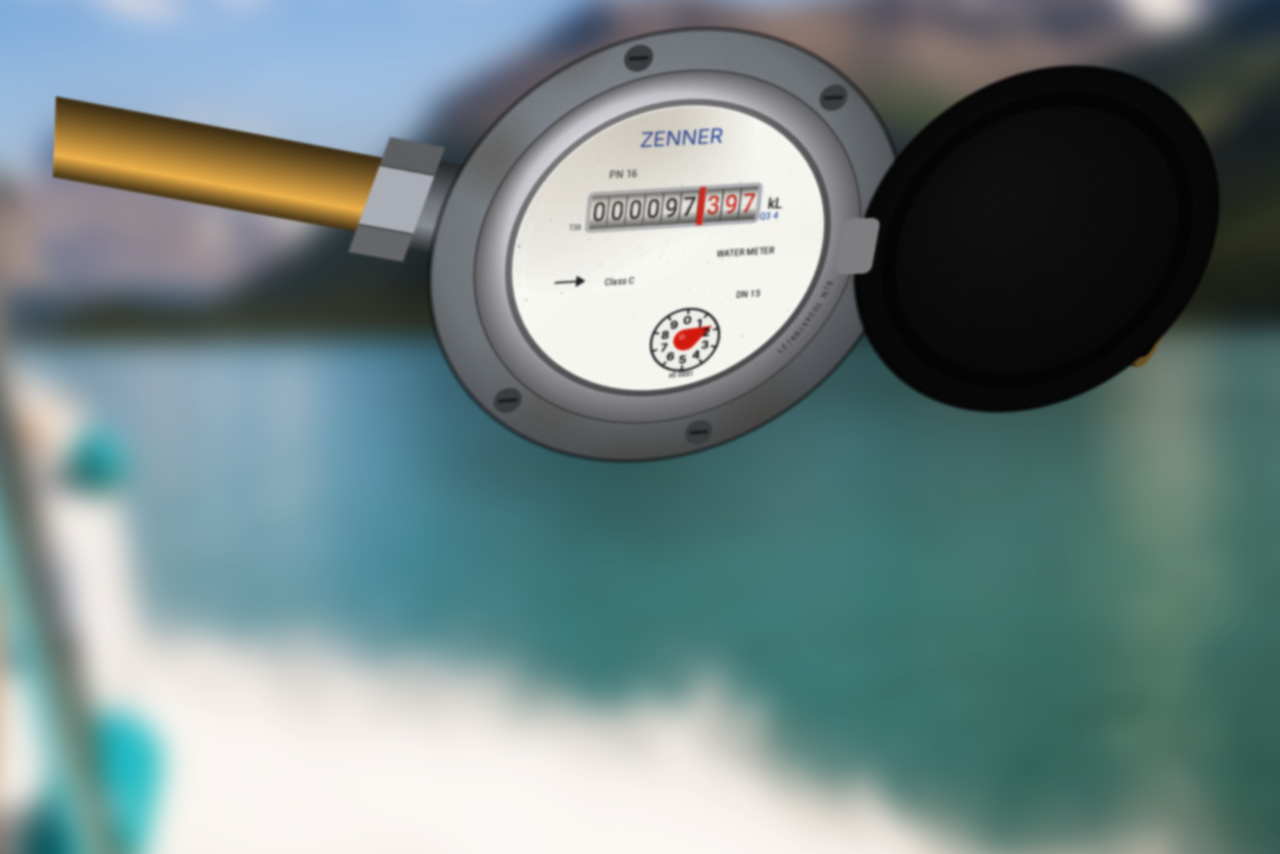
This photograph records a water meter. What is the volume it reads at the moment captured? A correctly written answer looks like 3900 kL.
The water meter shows 97.3971 kL
